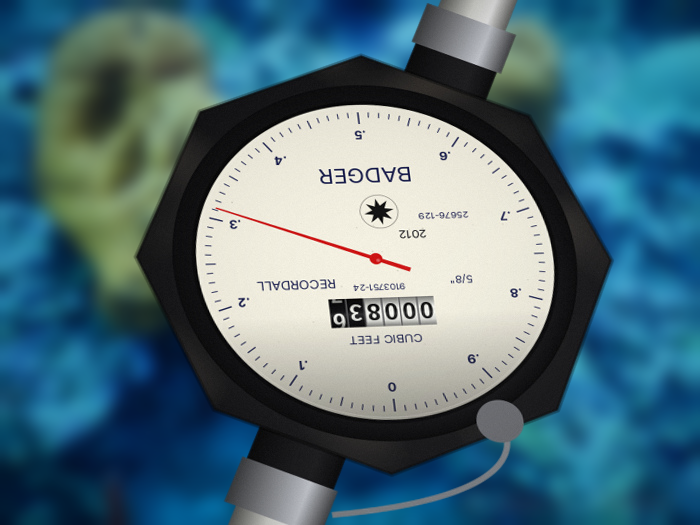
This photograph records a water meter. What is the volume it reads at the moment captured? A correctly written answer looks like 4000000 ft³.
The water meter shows 836.31 ft³
